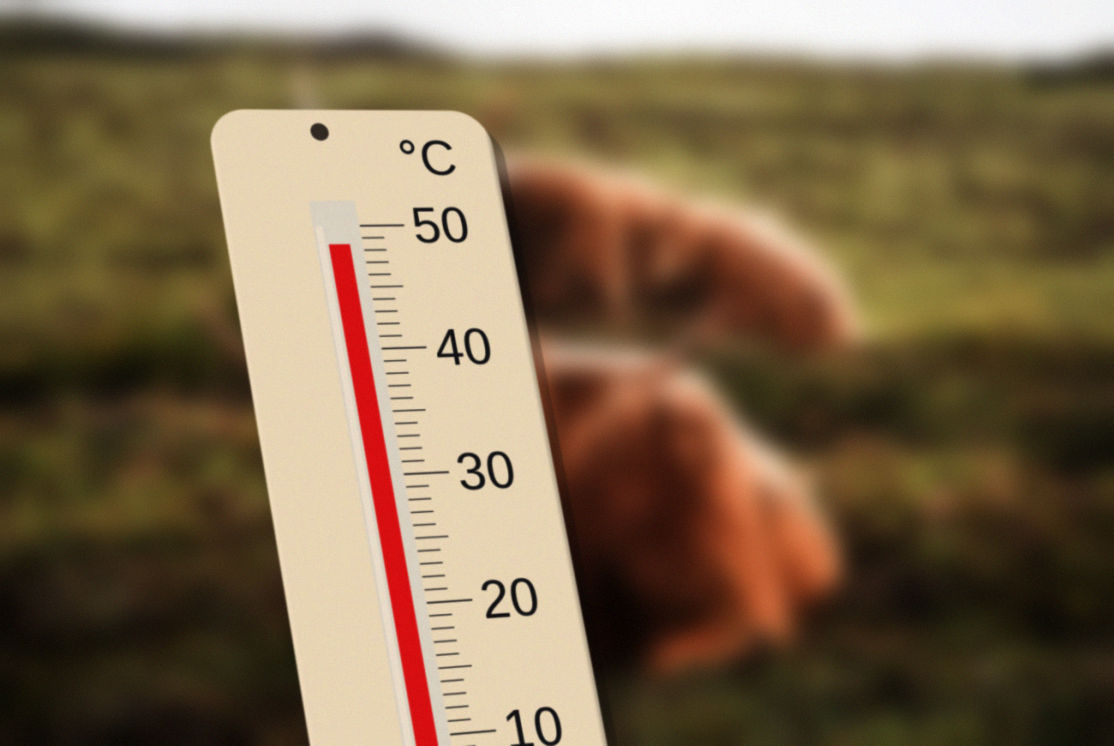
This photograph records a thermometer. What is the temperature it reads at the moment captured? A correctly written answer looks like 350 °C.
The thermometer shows 48.5 °C
